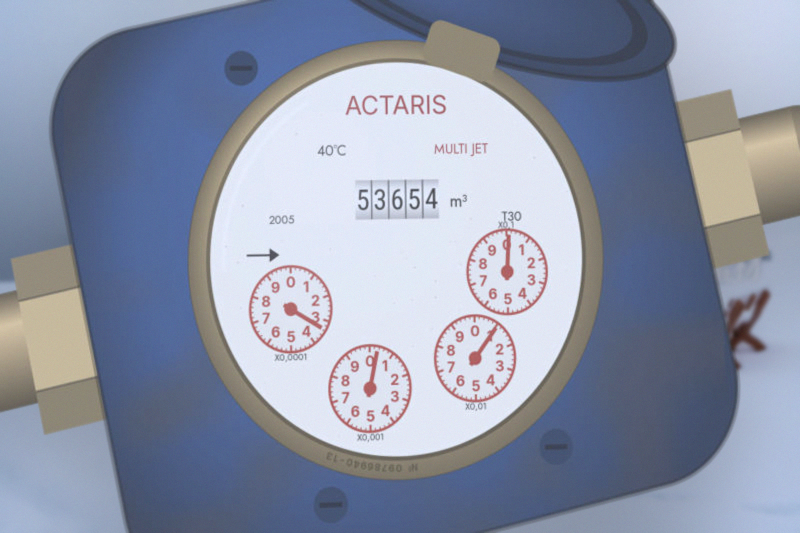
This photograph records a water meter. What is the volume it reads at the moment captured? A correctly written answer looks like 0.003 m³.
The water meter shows 53654.0103 m³
